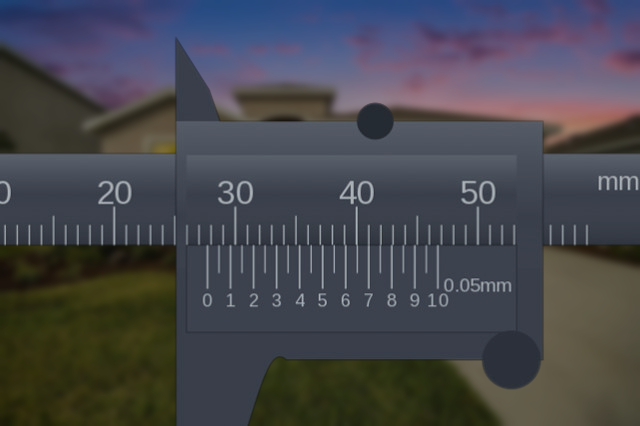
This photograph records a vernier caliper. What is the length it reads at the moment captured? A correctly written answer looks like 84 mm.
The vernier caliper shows 27.7 mm
